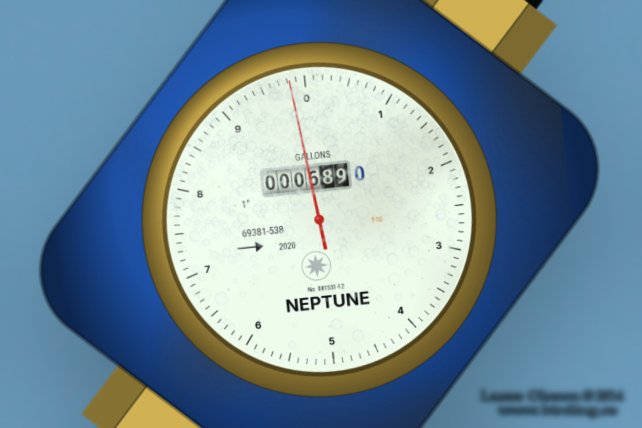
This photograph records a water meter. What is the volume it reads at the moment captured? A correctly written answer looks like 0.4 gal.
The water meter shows 6889.8 gal
